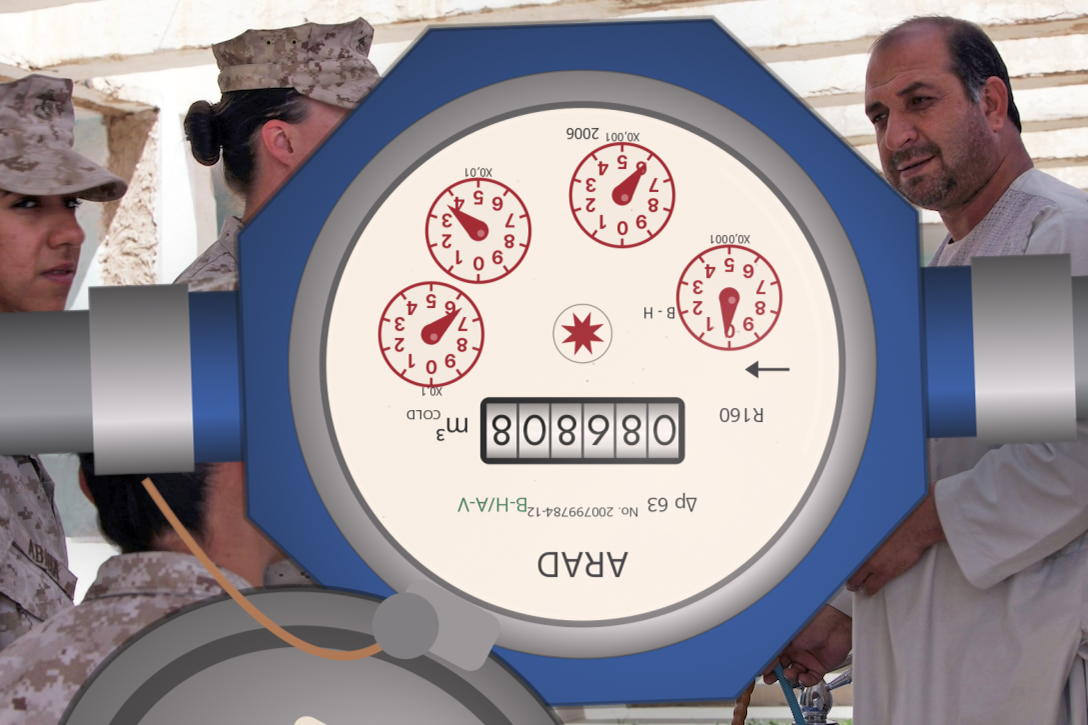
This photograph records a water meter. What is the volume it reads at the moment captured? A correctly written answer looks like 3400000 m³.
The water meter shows 86808.6360 m³
